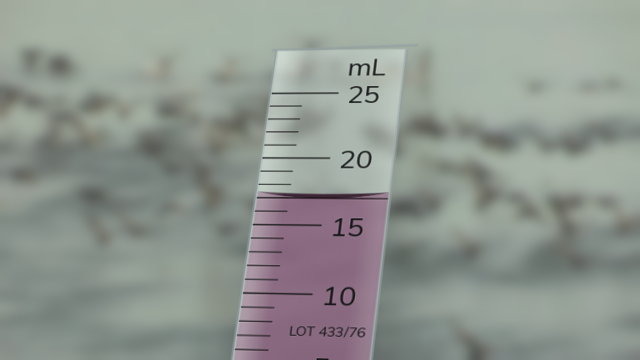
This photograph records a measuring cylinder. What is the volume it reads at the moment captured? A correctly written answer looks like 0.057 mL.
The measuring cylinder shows 17 mL
